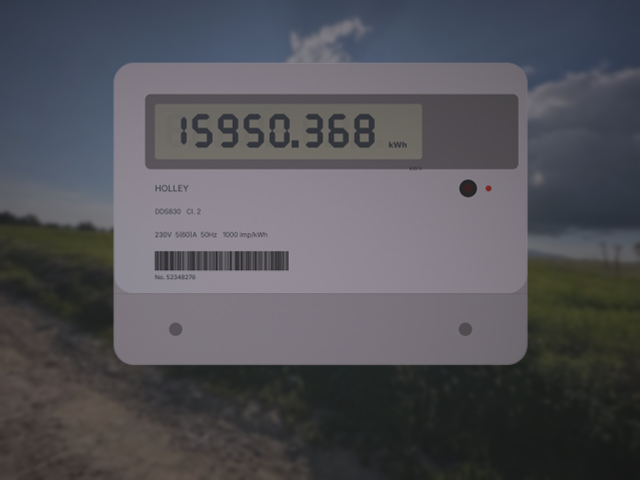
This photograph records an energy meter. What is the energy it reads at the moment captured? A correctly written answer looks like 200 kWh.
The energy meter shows 15950.368 kWh
